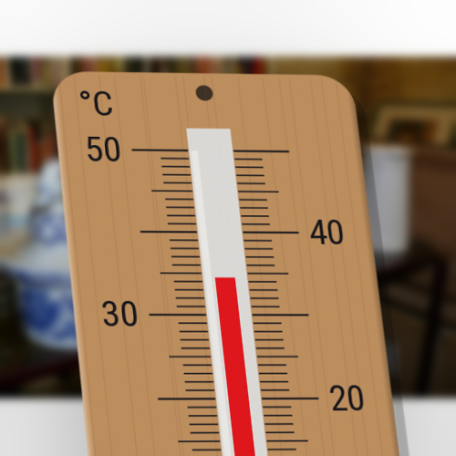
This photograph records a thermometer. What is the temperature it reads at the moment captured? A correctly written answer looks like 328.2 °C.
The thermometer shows 34.5 °C
